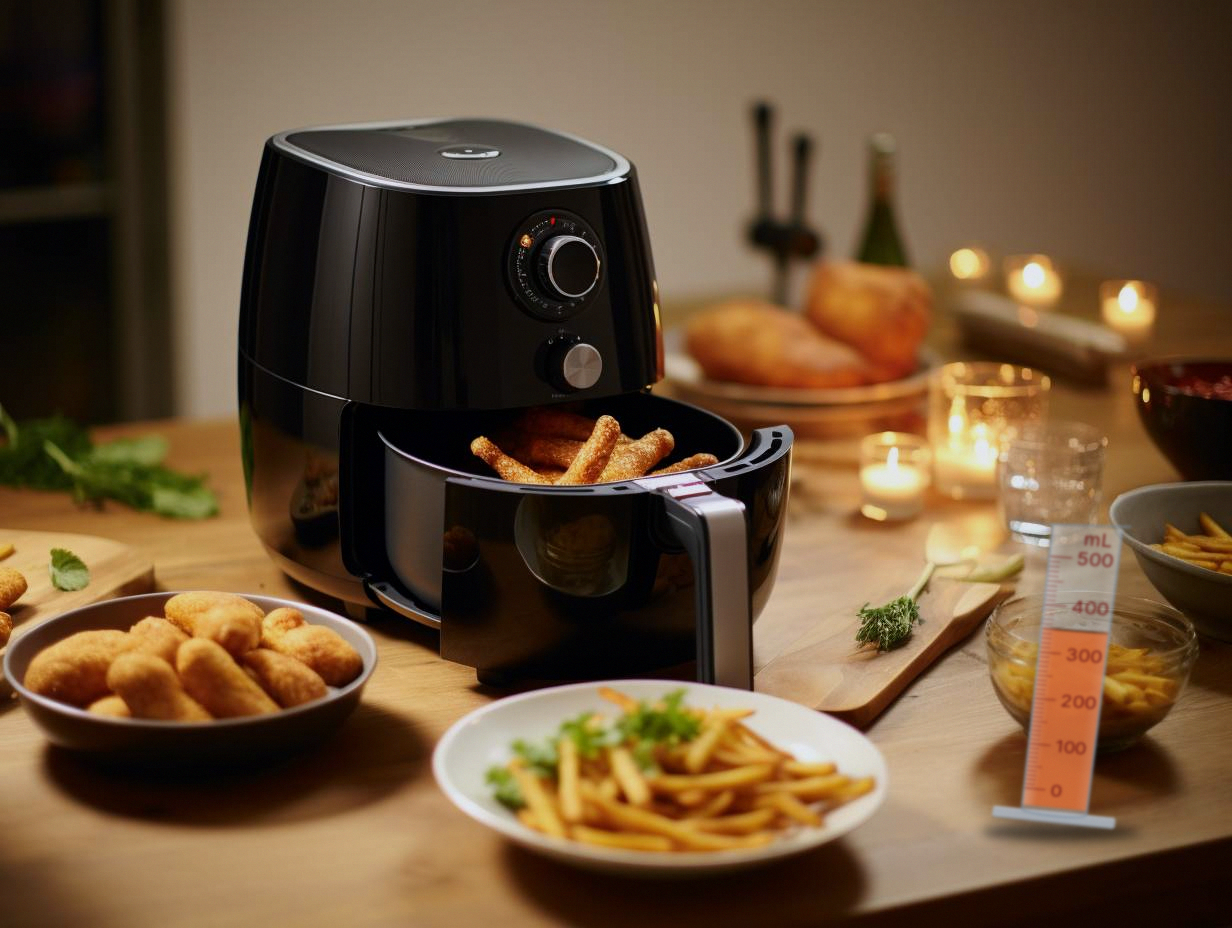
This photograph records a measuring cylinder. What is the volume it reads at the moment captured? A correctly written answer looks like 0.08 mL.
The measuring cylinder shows 350 mL
